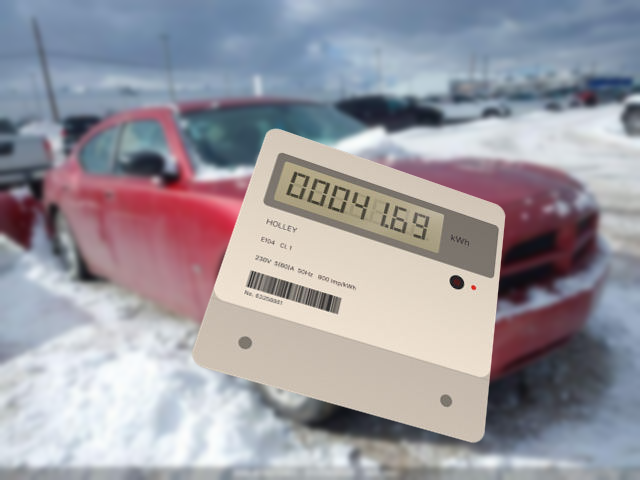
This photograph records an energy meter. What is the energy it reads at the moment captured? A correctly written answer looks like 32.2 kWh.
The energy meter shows 41.69 kWh
